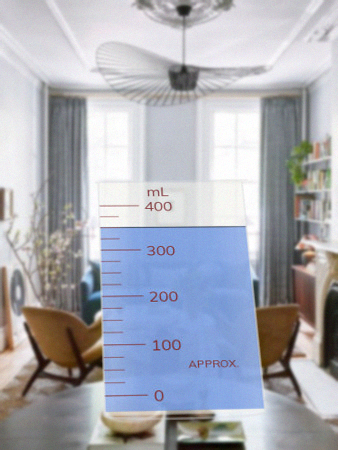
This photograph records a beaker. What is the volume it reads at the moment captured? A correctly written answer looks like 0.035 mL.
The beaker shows 350 mL
